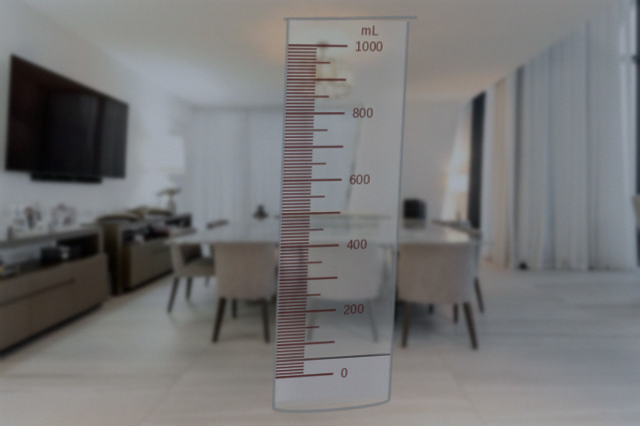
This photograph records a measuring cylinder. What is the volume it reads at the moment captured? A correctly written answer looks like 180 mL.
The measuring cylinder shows 50 mL
